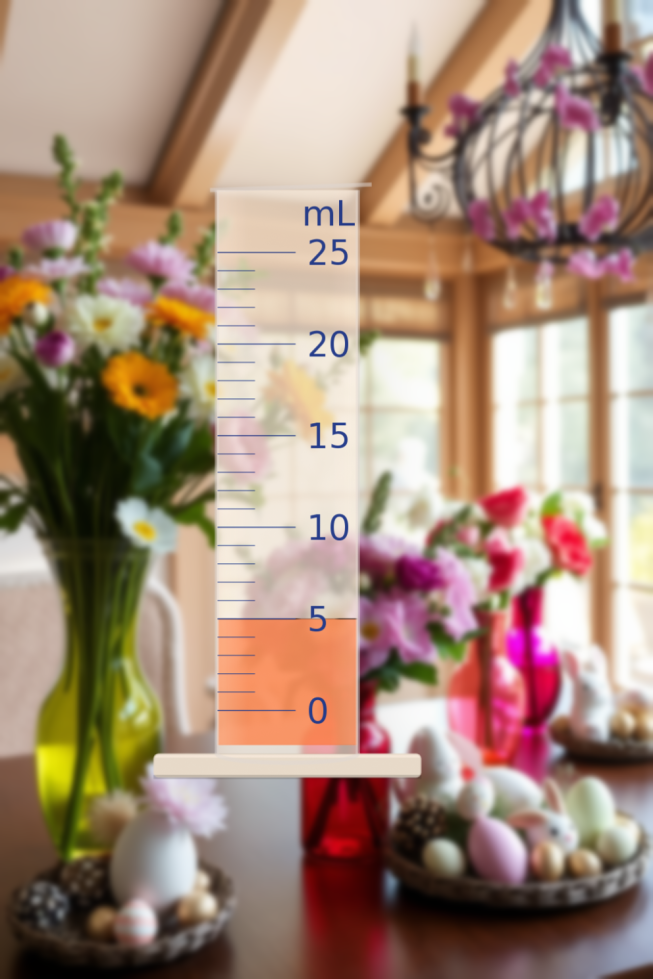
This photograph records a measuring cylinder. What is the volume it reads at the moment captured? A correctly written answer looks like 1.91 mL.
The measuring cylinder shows 5 mL
